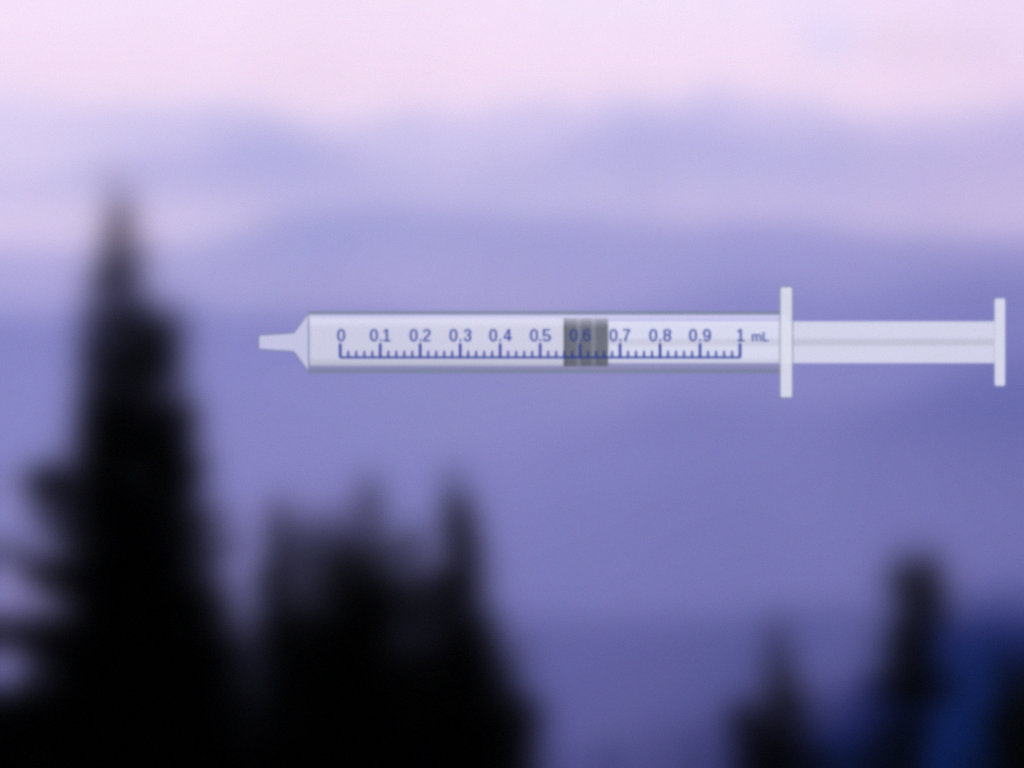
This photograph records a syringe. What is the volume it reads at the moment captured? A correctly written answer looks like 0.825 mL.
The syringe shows 0.56 mL
